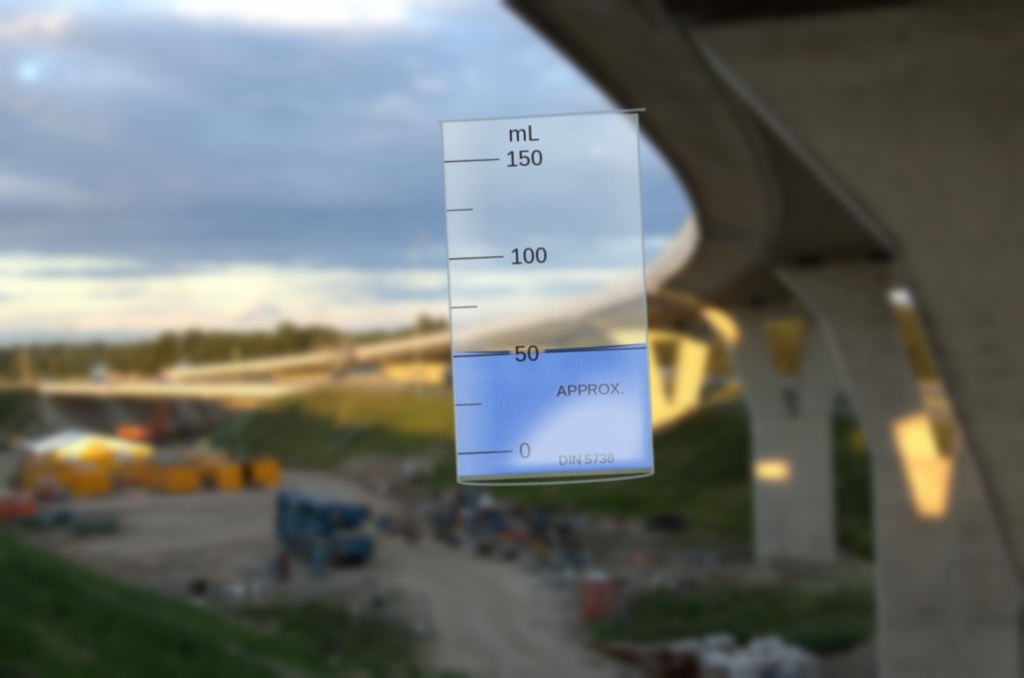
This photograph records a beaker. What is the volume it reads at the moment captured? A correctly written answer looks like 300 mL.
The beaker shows 50 mL
